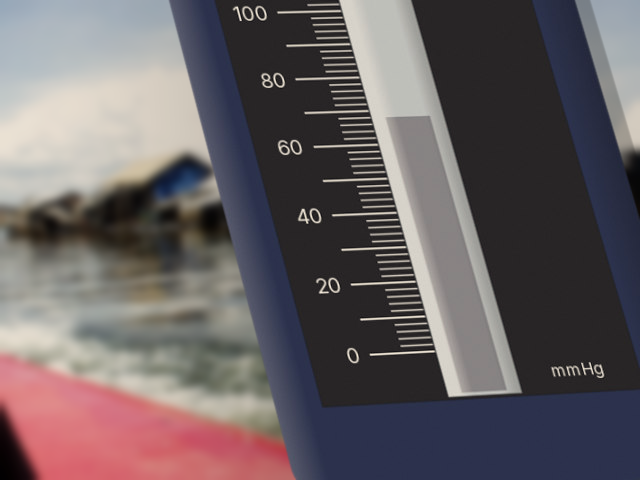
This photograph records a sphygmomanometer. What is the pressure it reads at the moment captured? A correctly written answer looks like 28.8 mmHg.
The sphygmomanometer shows 68 mmHg
